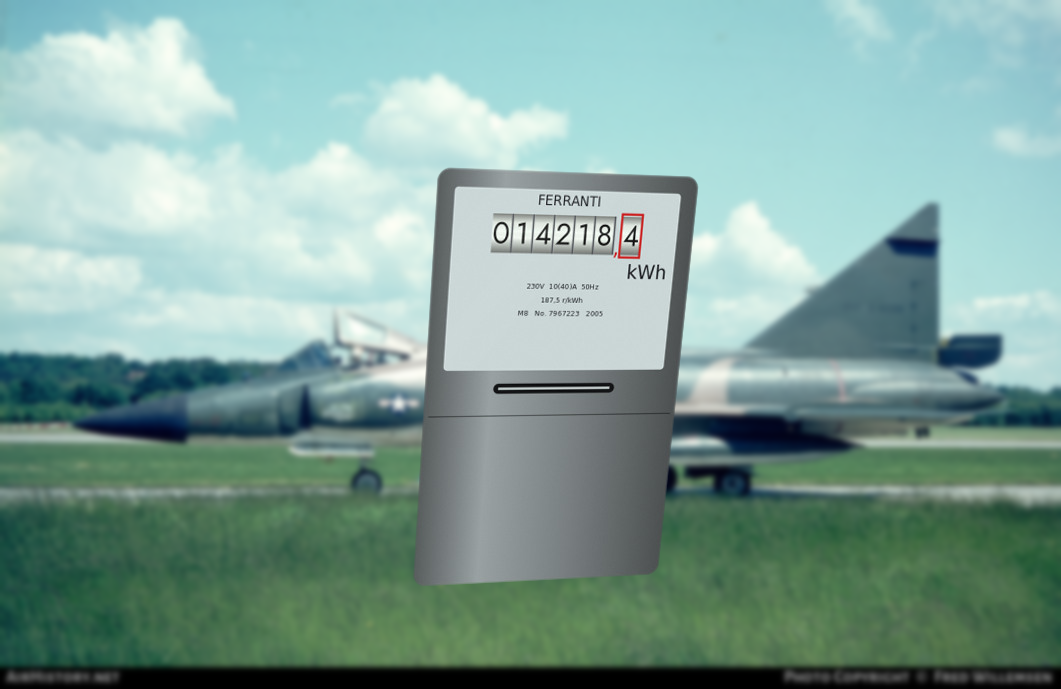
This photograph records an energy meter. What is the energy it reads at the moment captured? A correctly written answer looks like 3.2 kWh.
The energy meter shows 14218.4 kWh
